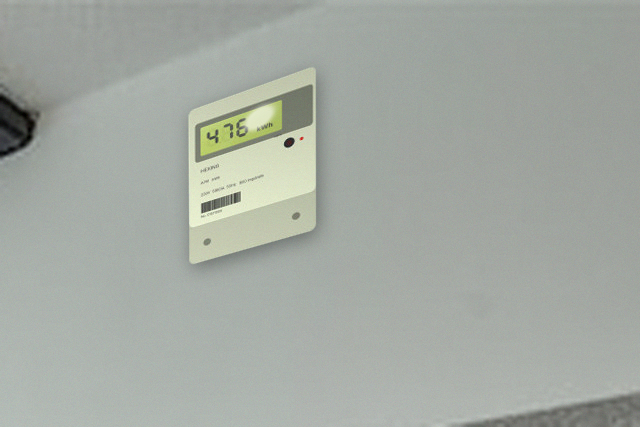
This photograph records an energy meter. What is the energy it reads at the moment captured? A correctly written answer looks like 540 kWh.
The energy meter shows 476 kWh
